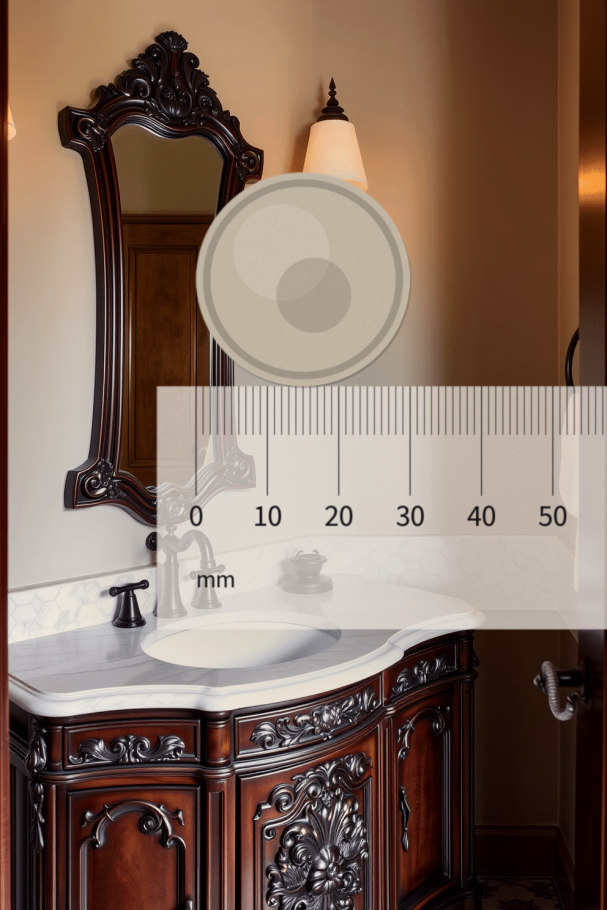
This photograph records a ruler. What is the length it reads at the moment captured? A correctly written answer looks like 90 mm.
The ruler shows 30 mm
